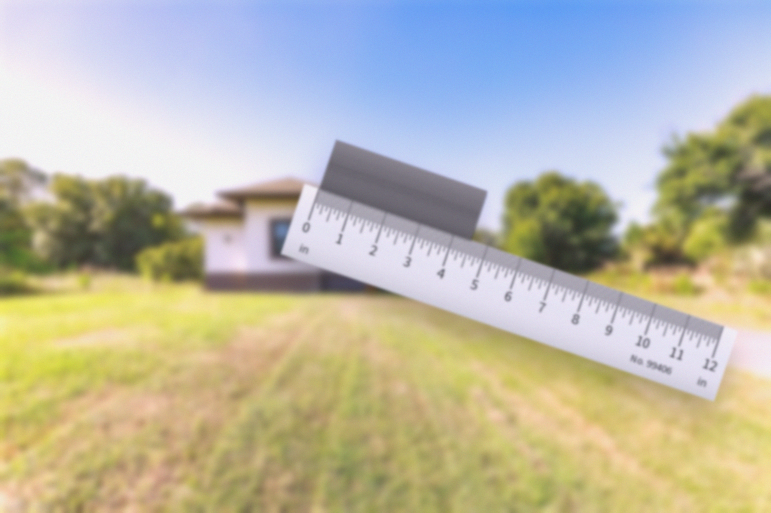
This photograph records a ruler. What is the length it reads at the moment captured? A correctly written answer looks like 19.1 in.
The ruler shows 4.5 in
